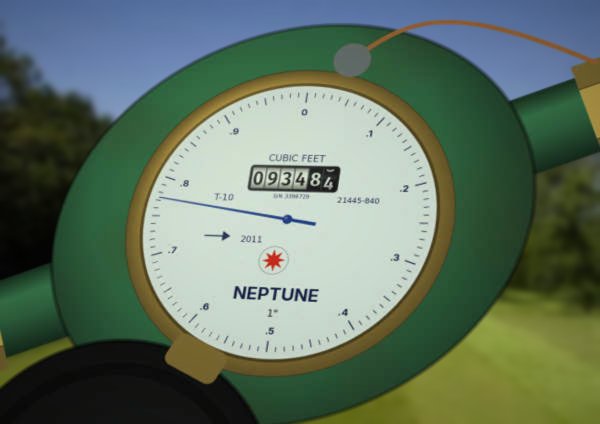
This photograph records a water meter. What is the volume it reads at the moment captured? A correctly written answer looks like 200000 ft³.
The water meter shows 93483.77 ft³
